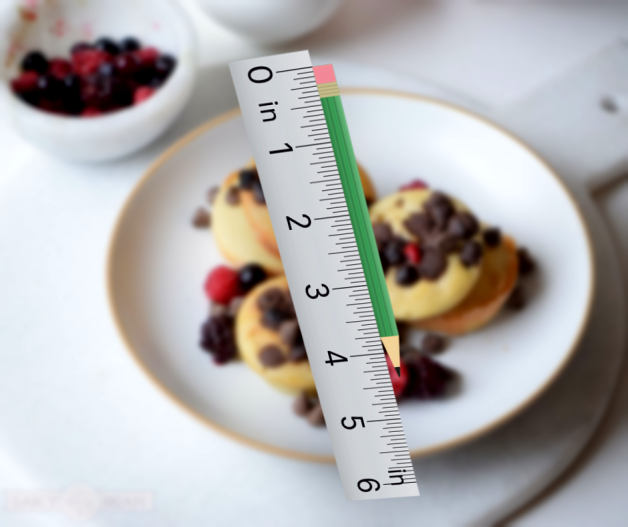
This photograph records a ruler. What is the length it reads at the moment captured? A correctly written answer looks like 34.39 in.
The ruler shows 4.375 in
